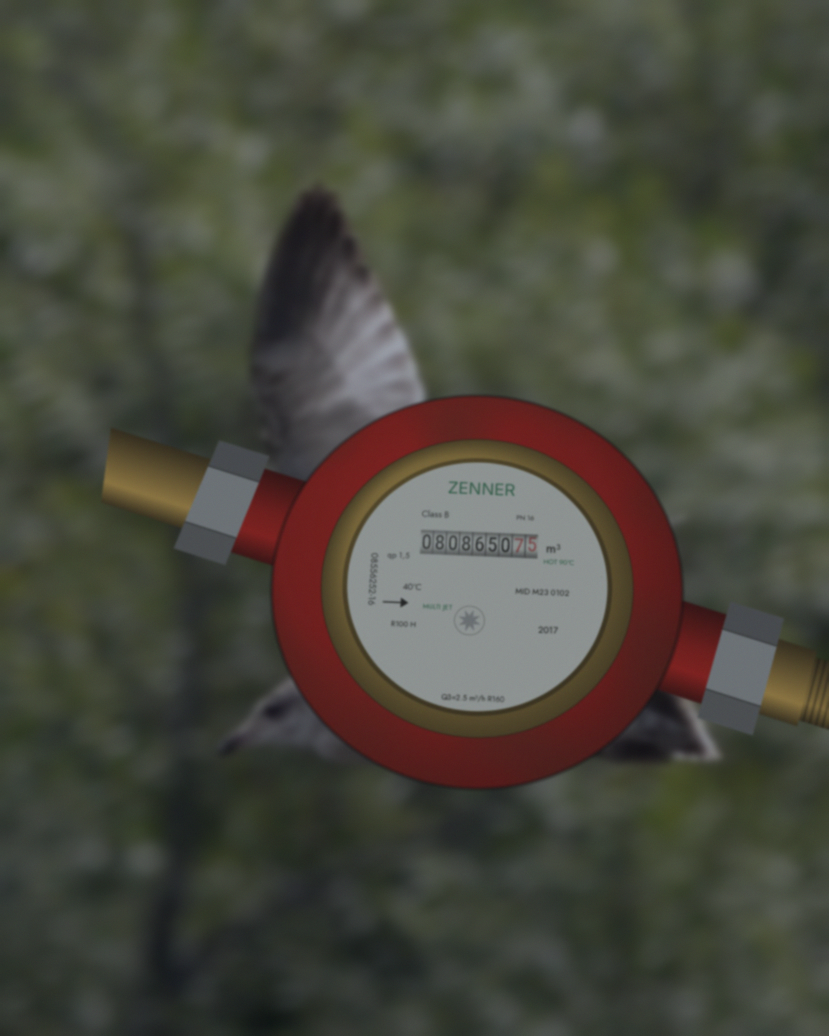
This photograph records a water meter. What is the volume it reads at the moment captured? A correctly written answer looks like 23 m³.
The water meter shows 808650.75 m³
